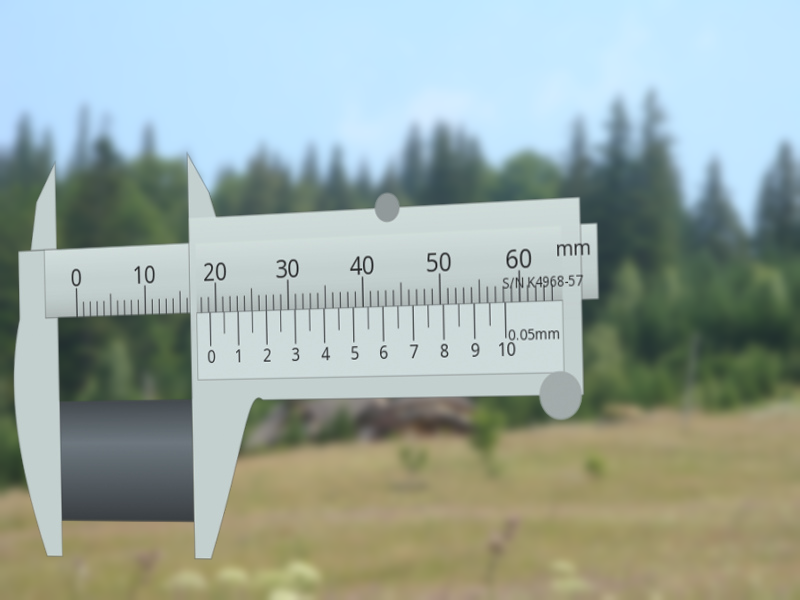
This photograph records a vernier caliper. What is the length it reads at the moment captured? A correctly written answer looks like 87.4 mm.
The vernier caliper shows 19.2 mm
